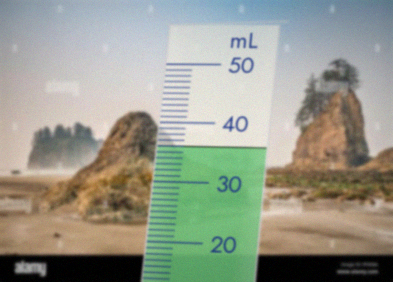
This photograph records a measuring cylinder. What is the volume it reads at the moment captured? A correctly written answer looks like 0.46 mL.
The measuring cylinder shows 36 mL
